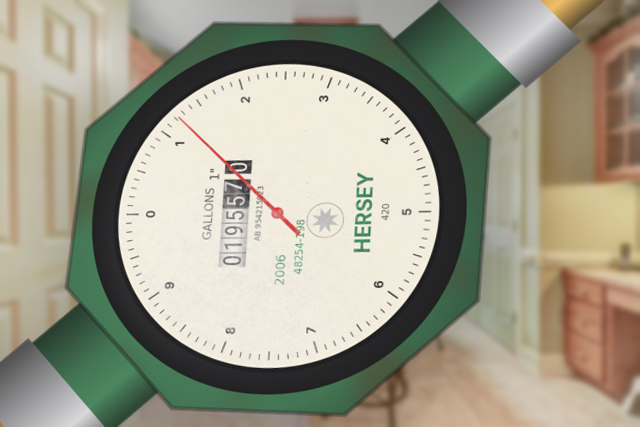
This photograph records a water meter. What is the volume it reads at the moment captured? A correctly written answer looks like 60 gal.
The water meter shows 195571.2 gal
